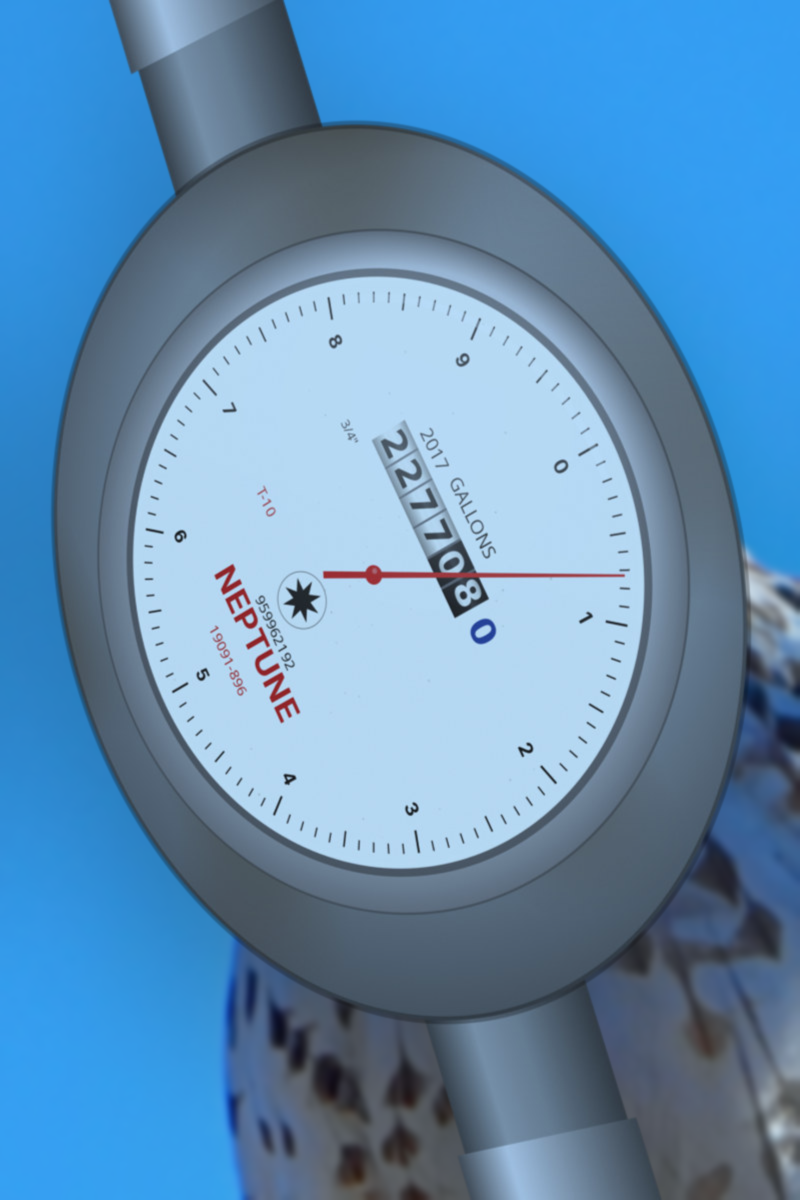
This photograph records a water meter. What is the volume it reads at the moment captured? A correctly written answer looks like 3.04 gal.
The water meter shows 2277080.7 gal
